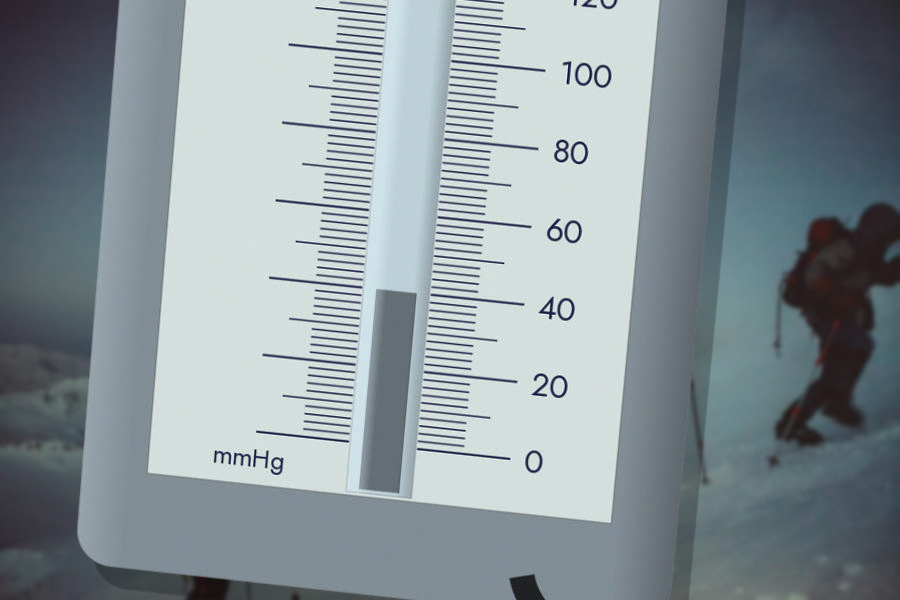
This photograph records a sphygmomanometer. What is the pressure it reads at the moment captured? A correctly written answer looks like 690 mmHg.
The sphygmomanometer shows 40 mmHg
